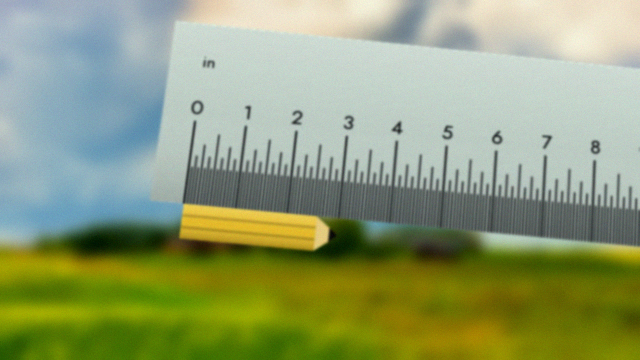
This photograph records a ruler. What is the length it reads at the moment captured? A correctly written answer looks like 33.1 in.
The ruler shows 3 in
